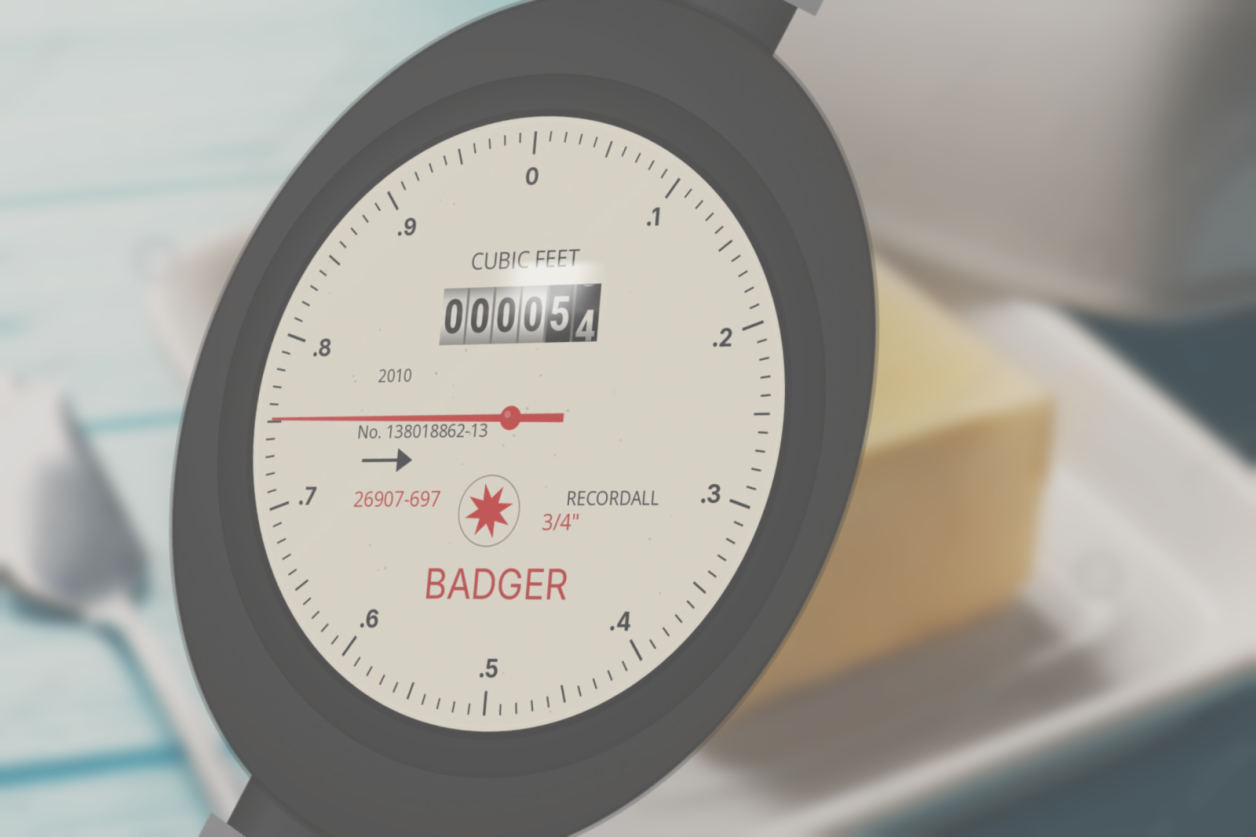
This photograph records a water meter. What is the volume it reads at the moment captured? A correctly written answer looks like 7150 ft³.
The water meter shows 53.75 ft³
